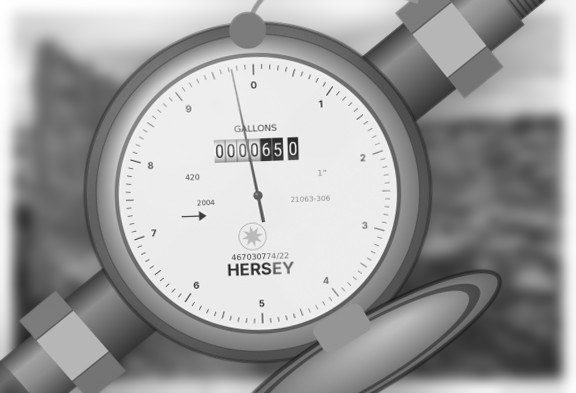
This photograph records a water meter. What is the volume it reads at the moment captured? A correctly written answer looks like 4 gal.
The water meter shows 649.7 gal
